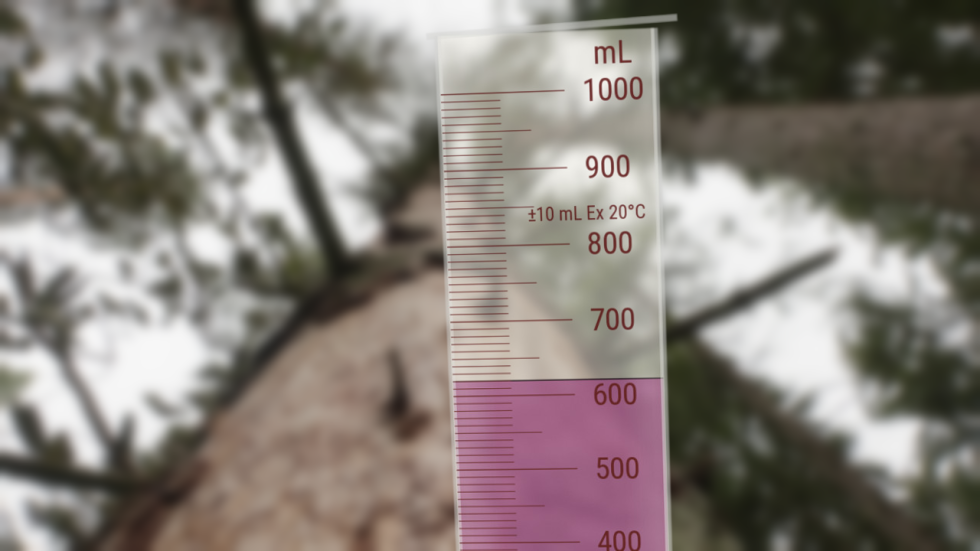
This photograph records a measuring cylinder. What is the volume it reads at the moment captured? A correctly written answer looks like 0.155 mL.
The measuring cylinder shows 620 mL
